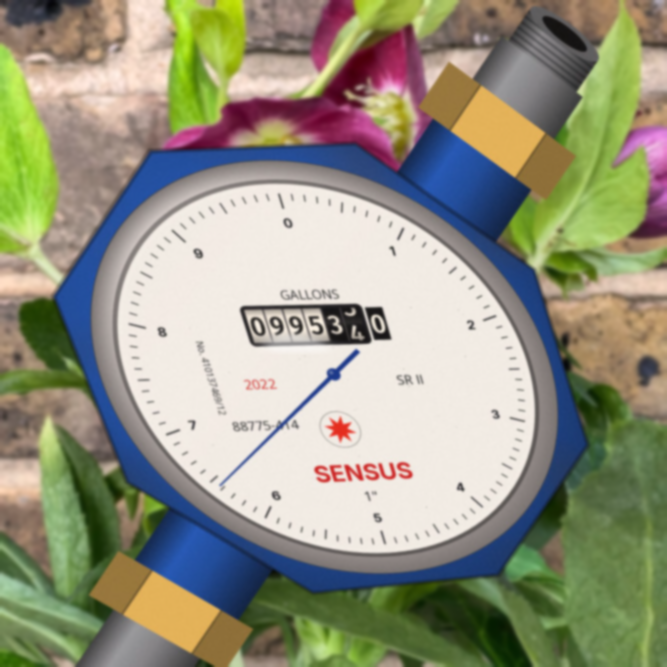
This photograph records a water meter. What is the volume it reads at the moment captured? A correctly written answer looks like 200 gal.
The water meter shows 995336.4 gal
